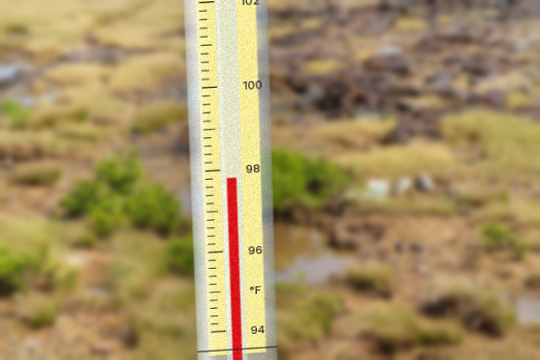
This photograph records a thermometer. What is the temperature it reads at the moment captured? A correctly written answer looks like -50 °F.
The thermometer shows 97.8 °F
